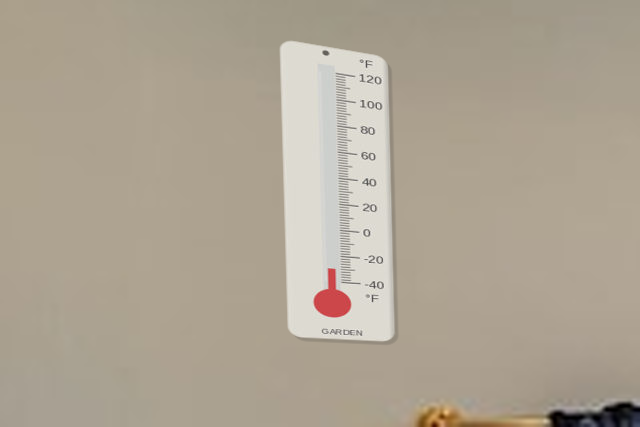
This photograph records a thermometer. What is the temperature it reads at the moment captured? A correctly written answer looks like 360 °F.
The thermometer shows -30 °F
